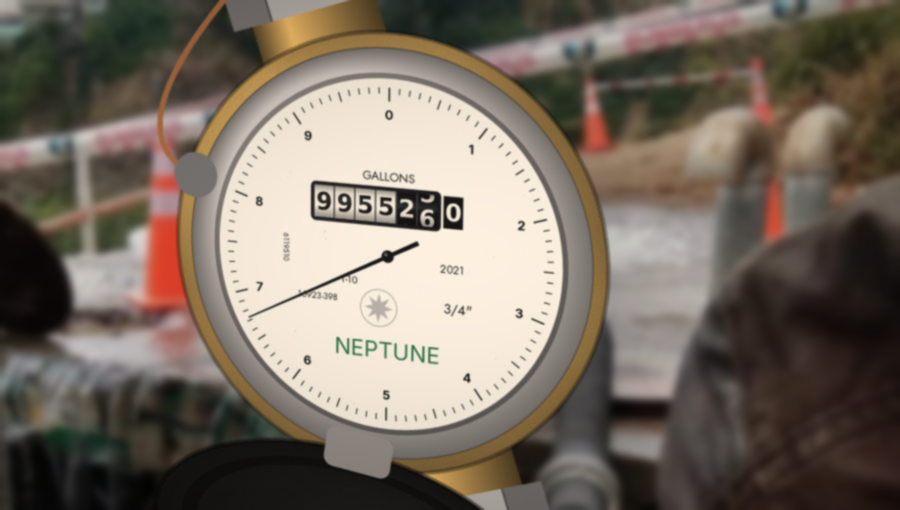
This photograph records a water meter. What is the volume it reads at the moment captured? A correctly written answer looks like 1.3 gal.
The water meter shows 9955256.7 gal
